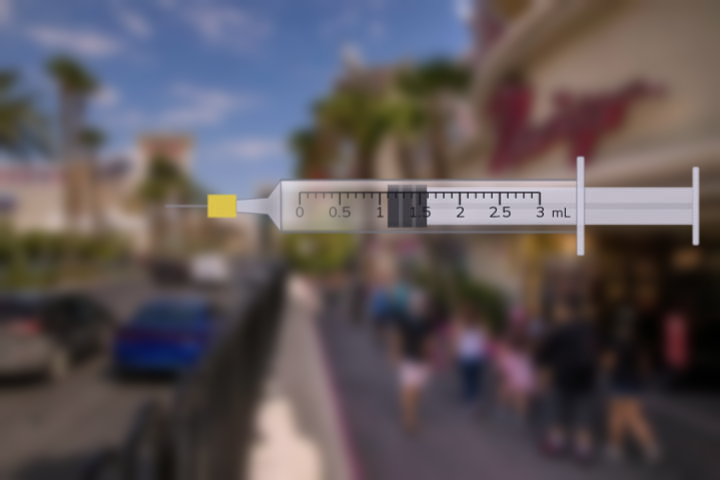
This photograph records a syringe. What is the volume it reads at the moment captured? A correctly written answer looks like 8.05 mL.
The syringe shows 1.1 mL
